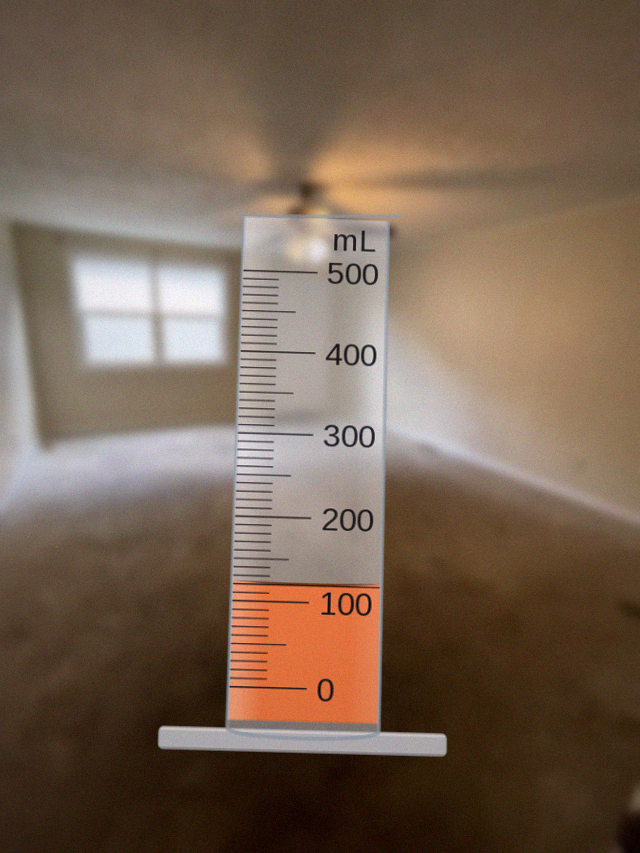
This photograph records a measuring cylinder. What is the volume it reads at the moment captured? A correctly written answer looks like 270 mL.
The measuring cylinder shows 120 mL
